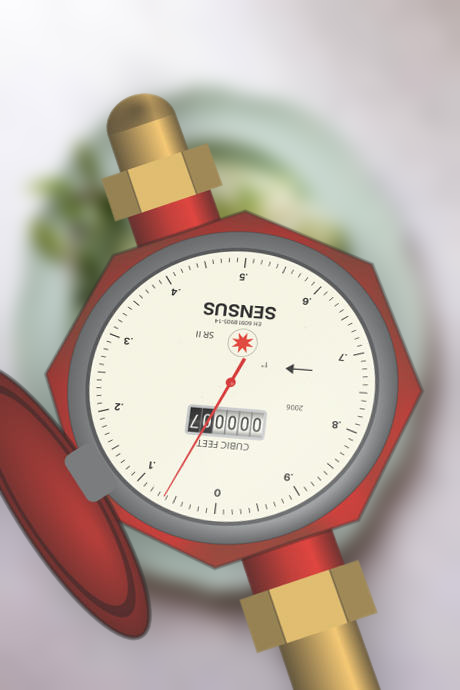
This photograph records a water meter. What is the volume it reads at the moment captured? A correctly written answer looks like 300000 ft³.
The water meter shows 7.06 ft³
